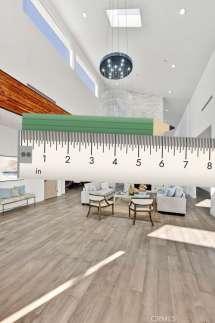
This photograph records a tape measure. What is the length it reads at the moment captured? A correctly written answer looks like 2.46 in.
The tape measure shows 6.5 in
